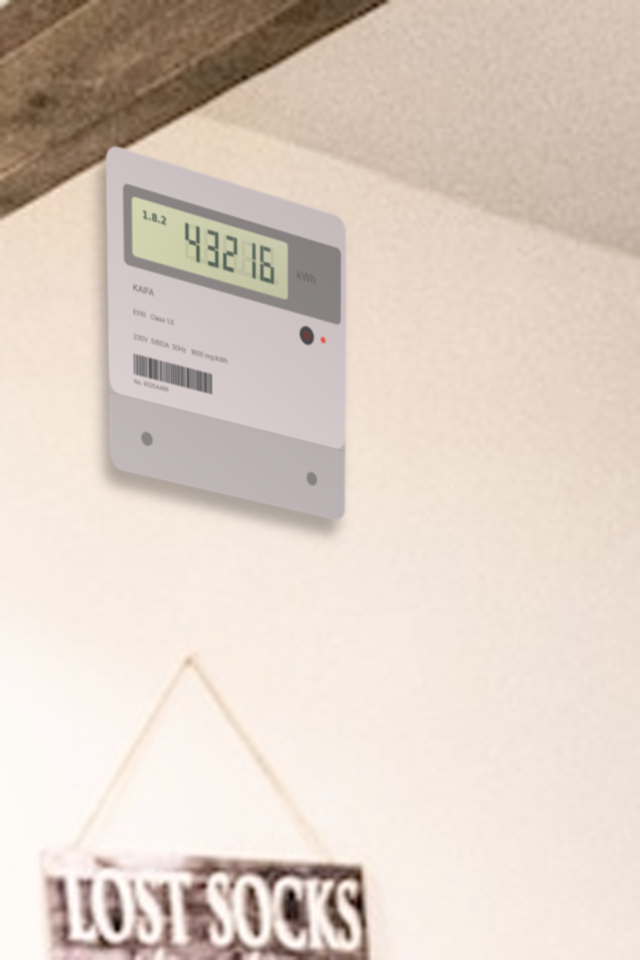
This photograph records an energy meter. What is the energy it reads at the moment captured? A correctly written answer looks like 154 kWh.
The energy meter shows 43216 kWh
